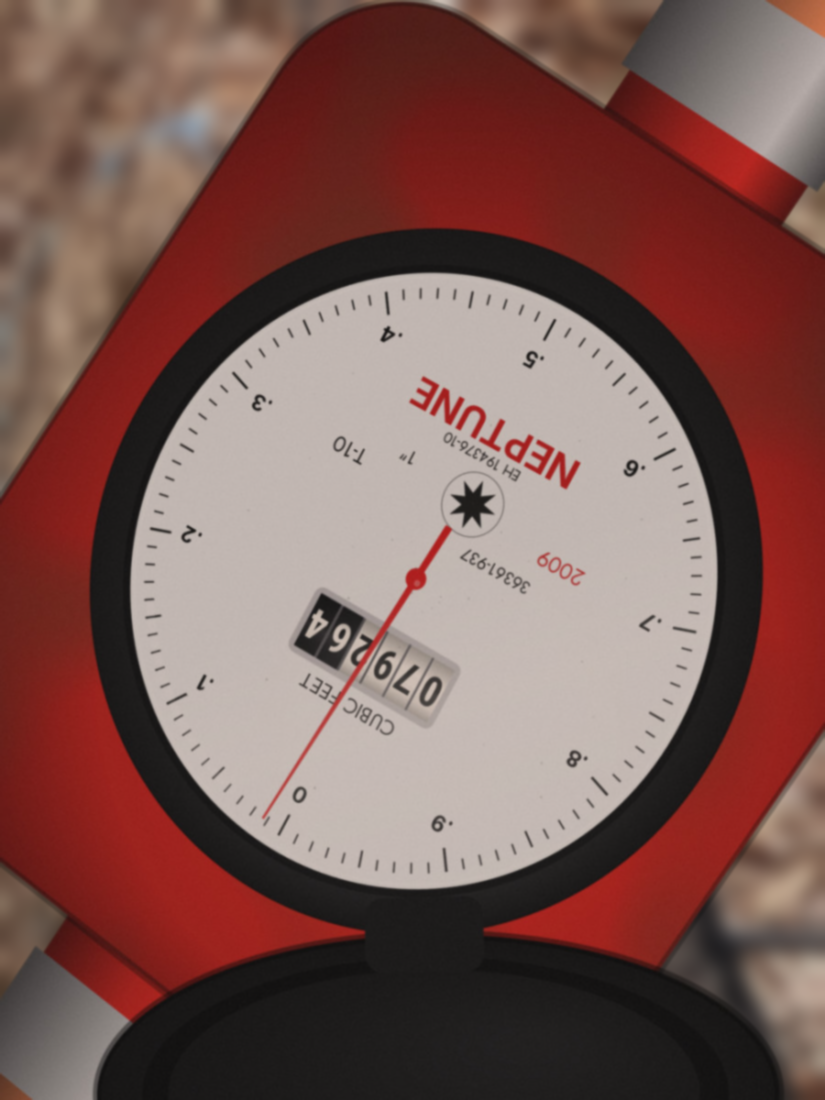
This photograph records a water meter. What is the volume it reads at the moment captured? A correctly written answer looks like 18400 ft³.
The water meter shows 79264.01 ft³
